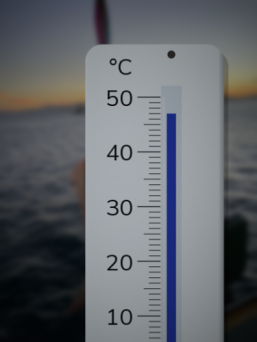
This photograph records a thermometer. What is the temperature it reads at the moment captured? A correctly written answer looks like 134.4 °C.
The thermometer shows 47 °C
